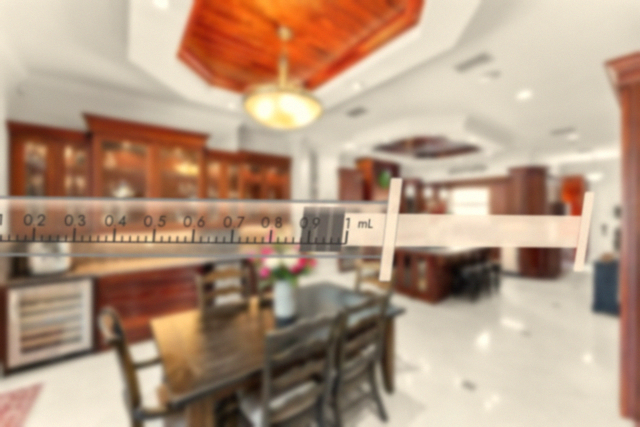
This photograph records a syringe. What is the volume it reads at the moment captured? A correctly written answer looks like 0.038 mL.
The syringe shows 0.88 mL
